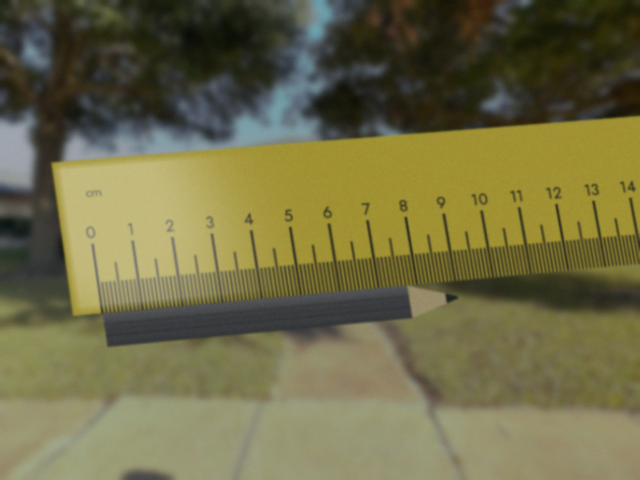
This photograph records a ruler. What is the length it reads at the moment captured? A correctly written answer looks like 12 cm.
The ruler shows 9 cm
